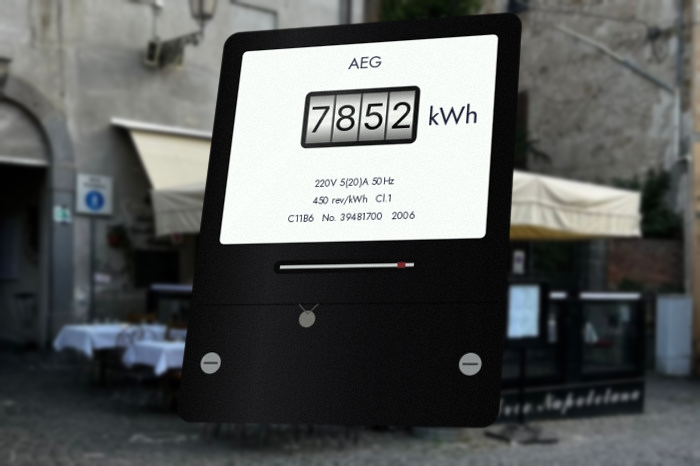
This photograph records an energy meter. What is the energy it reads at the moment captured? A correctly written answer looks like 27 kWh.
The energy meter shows 7852 kWh
